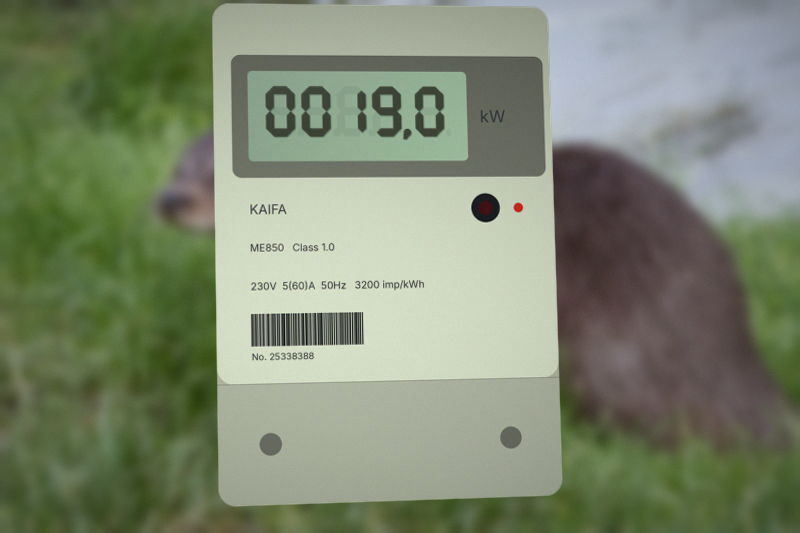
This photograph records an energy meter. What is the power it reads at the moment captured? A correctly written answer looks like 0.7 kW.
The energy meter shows 19.0 kW
